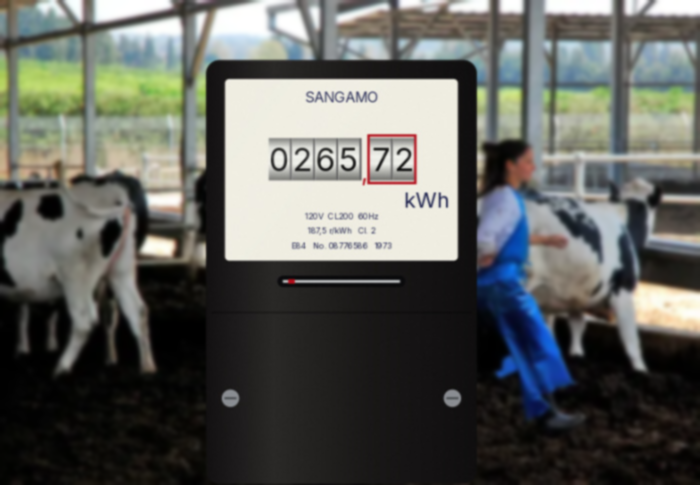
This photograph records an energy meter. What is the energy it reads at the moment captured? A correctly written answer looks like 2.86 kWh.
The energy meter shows 265.72 kWh
